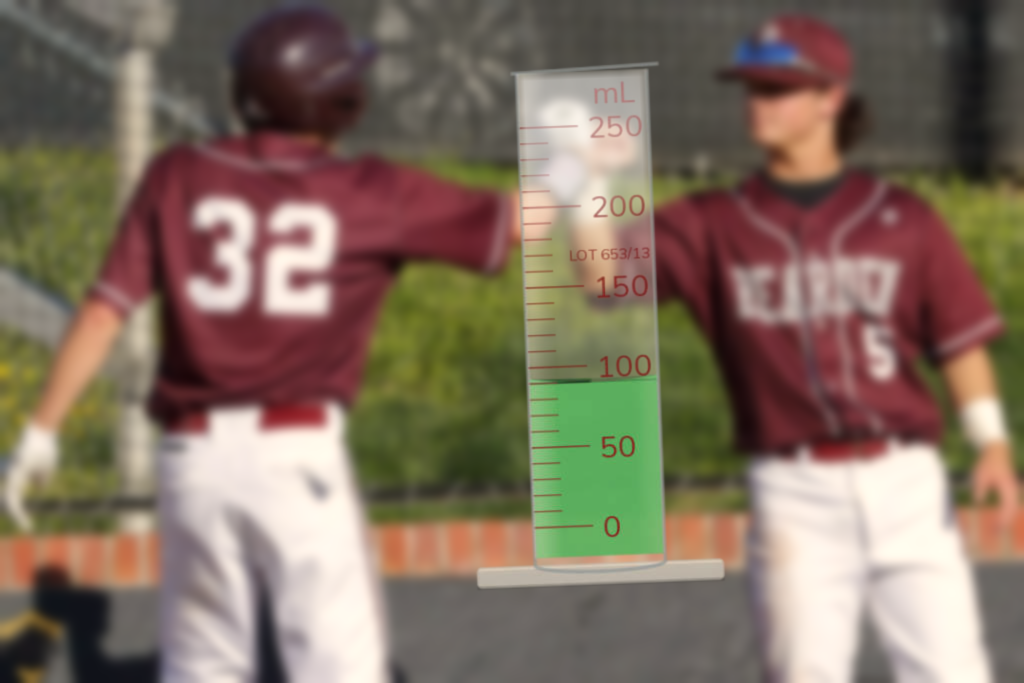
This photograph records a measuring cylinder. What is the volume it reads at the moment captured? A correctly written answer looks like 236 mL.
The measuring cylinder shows 90 mL
